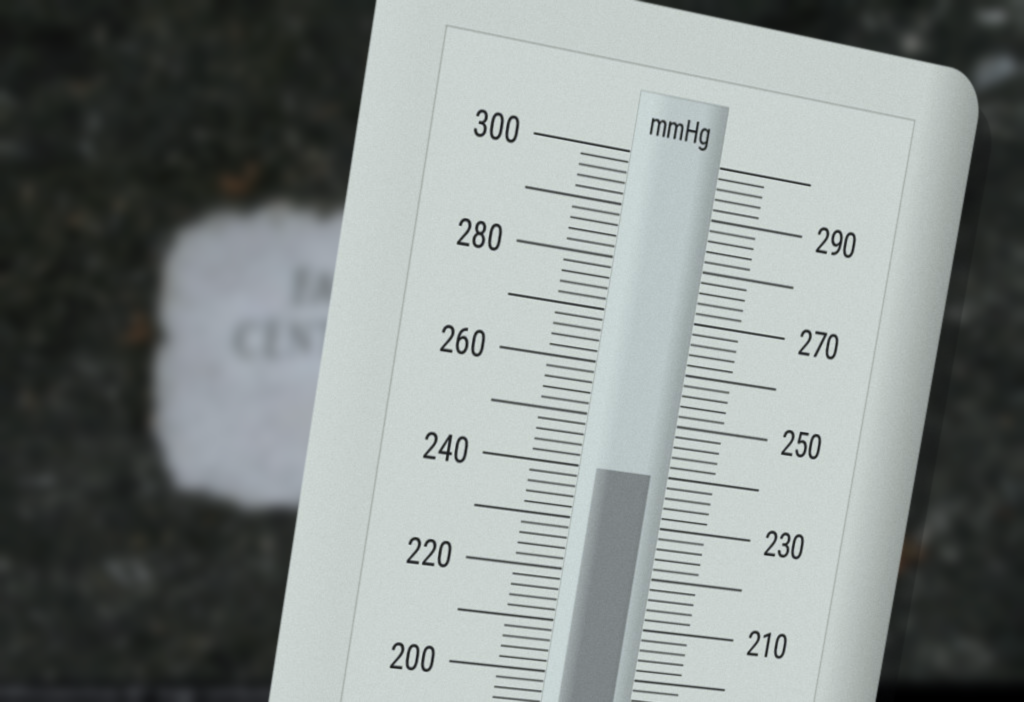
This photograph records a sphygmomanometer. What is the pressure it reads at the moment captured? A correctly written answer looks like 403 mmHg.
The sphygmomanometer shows 240 mmHg
